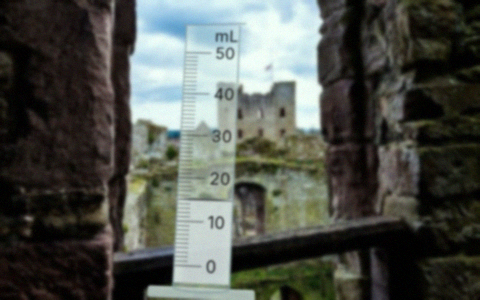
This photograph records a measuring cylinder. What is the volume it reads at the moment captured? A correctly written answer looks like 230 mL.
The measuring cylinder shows 15 mL
